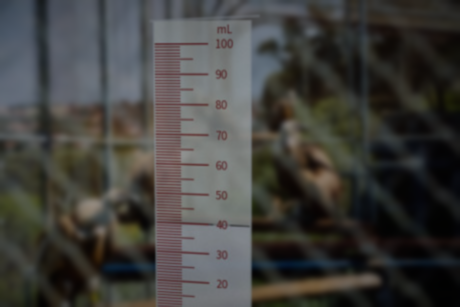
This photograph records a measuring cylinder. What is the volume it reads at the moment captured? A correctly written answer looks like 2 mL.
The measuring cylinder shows 40 mL
